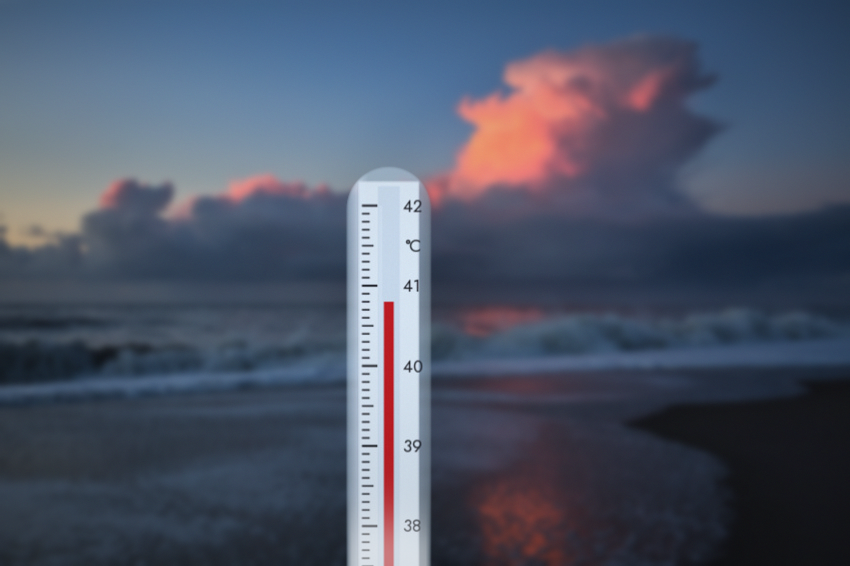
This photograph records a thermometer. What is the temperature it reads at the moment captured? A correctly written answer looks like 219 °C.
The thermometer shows 40.8 °C
